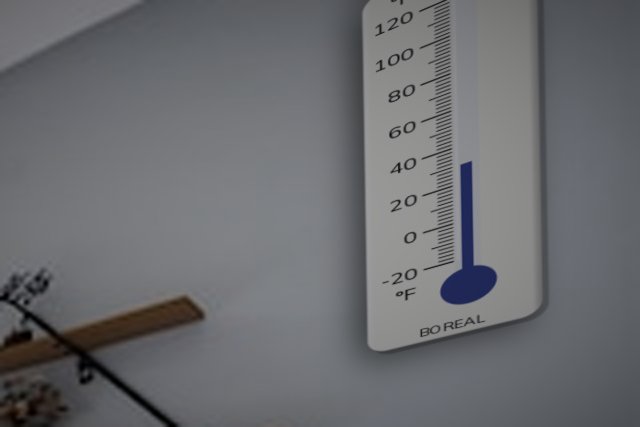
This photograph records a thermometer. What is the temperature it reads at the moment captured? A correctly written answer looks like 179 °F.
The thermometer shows 30 °F
